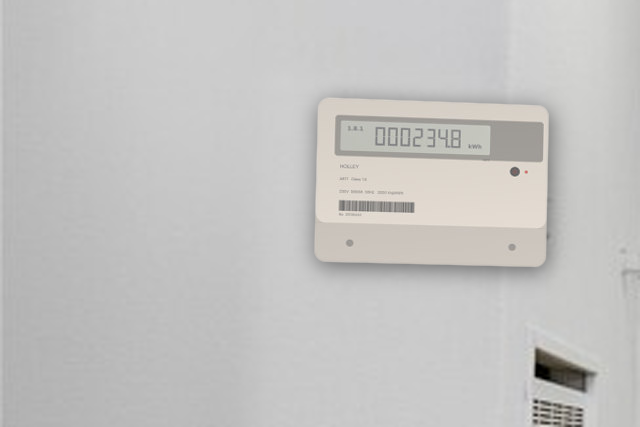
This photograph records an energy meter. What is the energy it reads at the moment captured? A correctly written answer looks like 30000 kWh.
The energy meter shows 234.8 kWh
